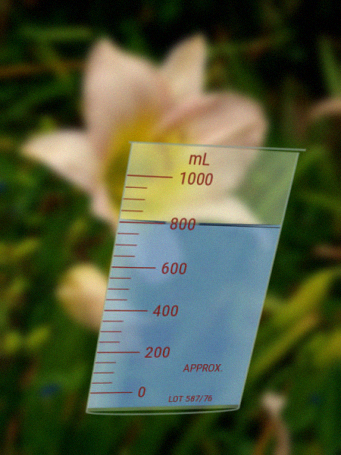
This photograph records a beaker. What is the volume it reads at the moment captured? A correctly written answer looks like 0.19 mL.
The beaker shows 800 mL
